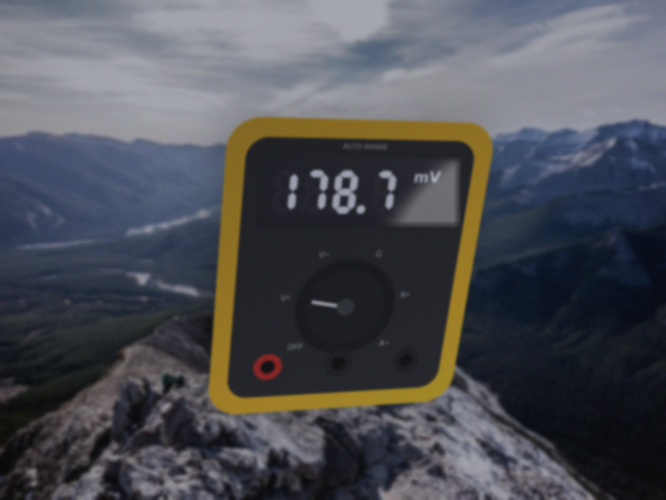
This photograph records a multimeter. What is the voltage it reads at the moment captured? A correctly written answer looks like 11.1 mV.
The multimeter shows 178.7 mV
